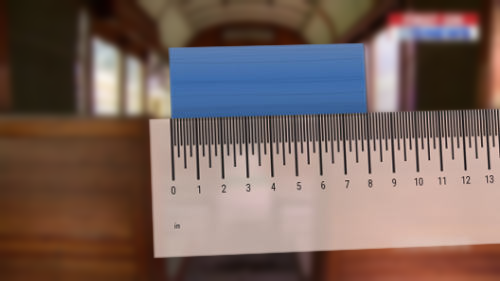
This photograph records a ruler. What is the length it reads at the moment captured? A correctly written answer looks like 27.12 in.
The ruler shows 8 in
